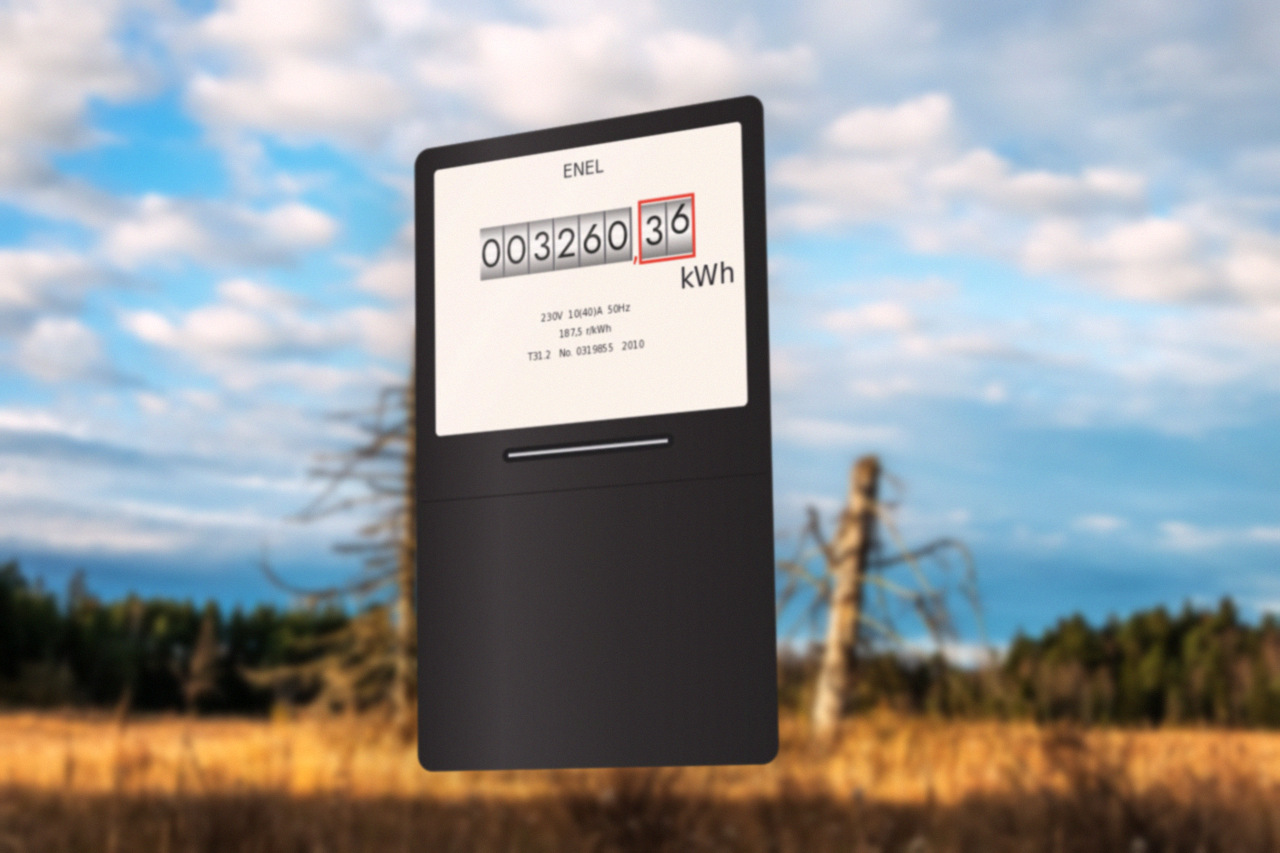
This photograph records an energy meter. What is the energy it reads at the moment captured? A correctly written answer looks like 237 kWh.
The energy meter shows 3260.36 kWh
